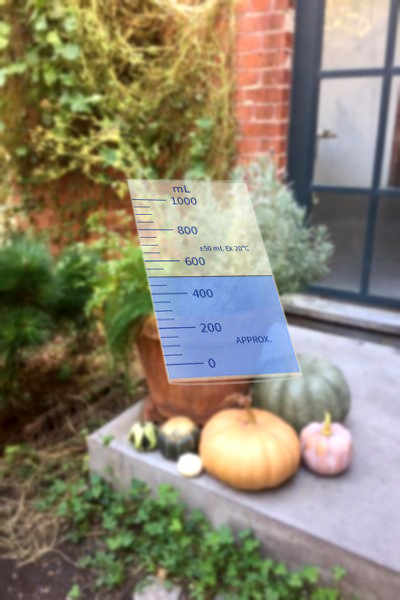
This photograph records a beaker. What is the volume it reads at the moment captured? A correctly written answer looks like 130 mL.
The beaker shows 500 mL
